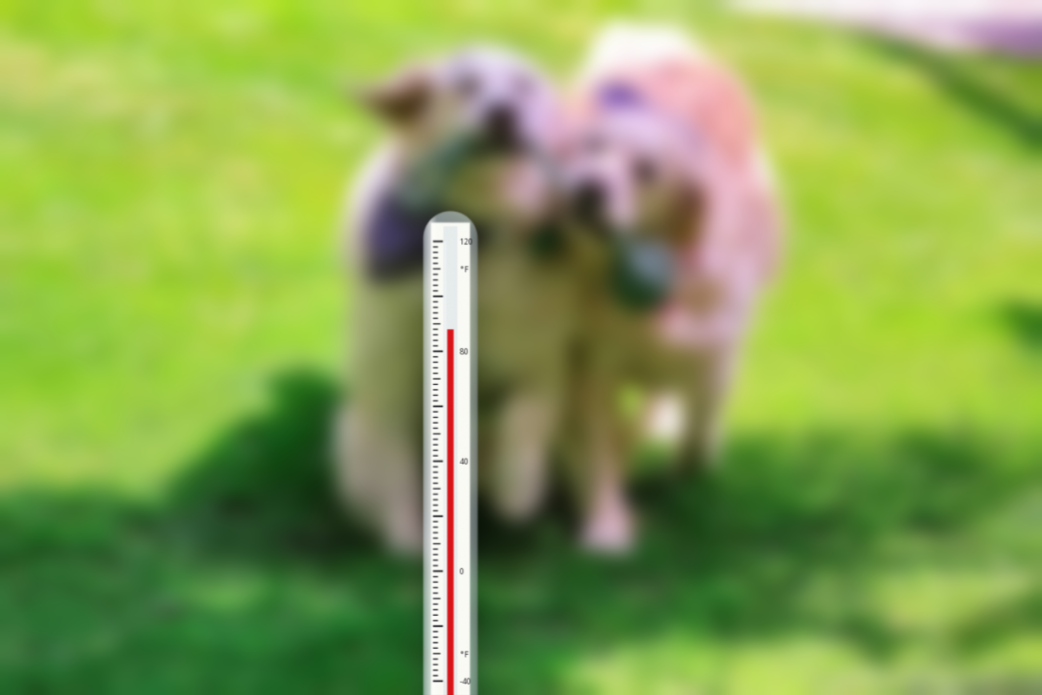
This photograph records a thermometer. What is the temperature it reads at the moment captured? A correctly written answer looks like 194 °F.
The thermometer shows 88 °F
